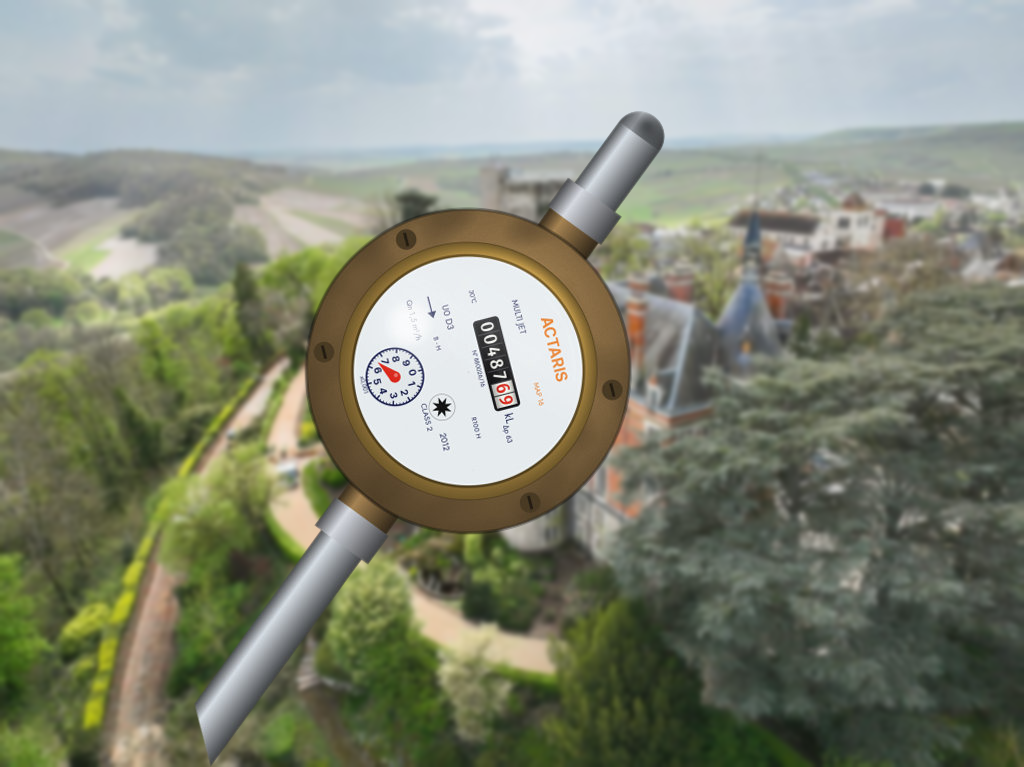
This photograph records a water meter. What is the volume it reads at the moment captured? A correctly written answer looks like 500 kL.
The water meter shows 487.696 kL
